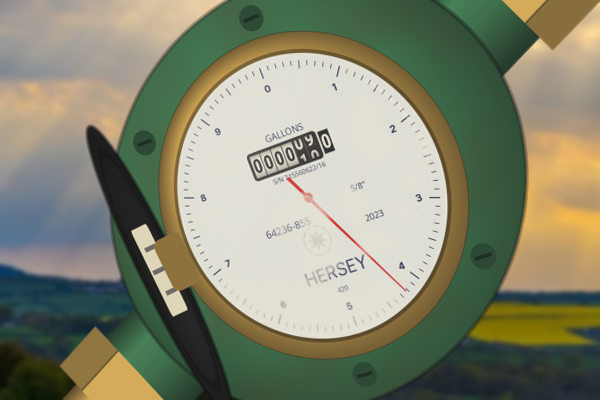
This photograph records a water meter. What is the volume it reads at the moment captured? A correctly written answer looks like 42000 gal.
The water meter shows 94.2 gal
